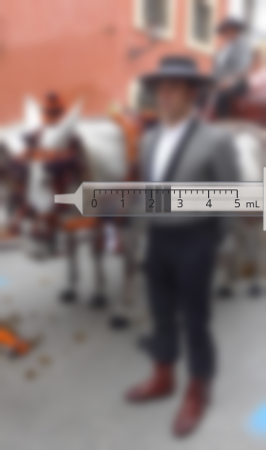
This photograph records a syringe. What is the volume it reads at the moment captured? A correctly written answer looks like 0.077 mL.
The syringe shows 1.8 mL
